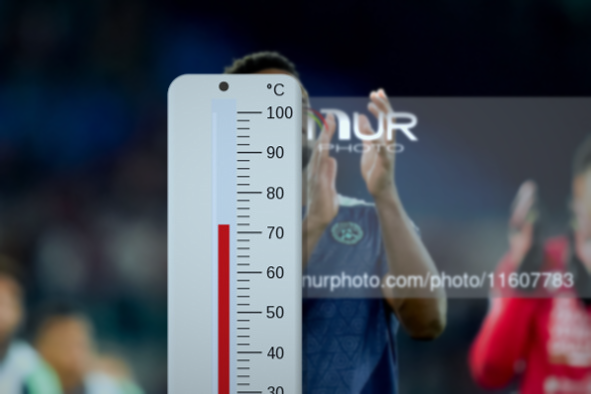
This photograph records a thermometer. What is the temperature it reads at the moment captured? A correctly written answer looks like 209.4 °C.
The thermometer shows 72 °C
